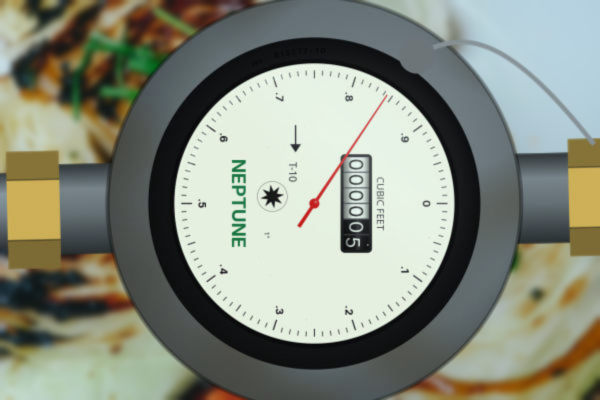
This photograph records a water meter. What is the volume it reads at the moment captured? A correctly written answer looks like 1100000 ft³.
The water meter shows 4.84 ft³
